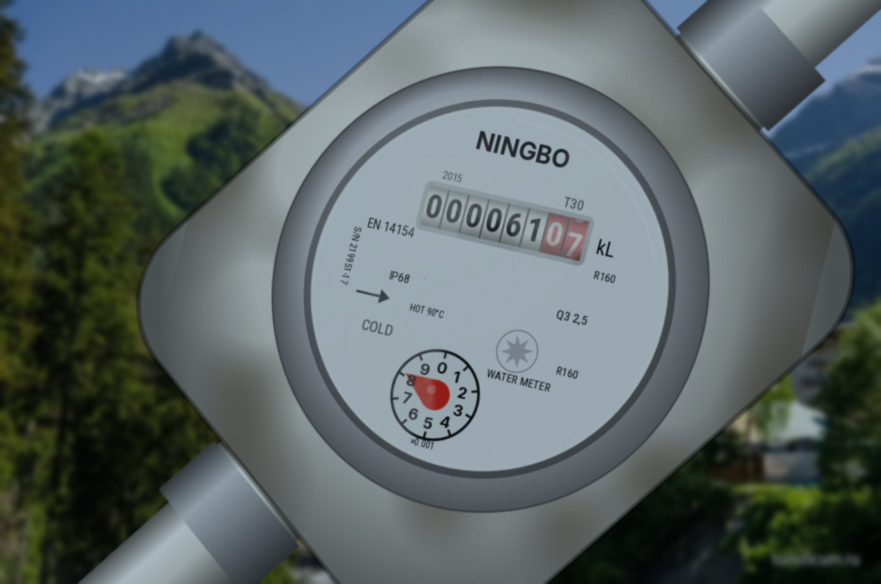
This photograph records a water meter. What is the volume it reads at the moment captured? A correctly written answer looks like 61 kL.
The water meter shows 61.068 kL
